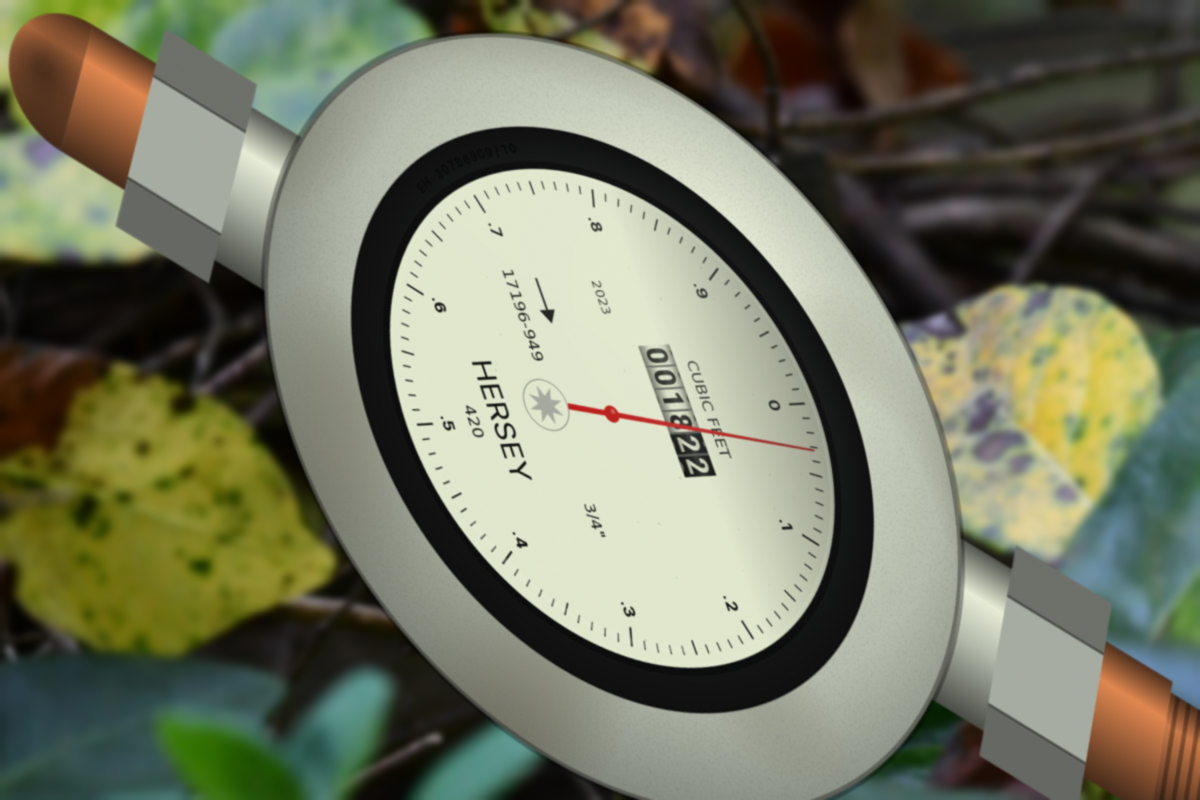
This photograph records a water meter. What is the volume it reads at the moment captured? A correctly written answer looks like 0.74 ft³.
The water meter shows 1822.03 ft³
